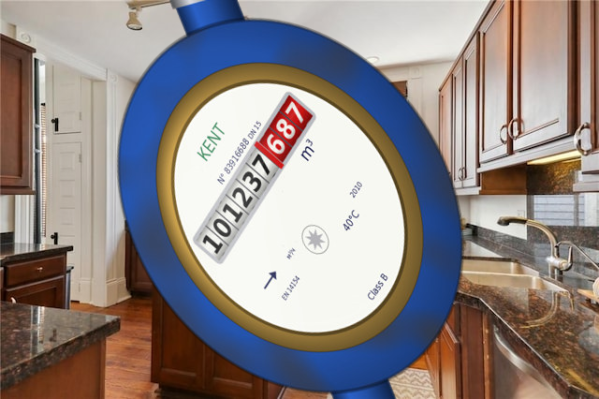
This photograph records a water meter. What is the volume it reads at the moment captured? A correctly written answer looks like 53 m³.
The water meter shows 101237.687 m³
